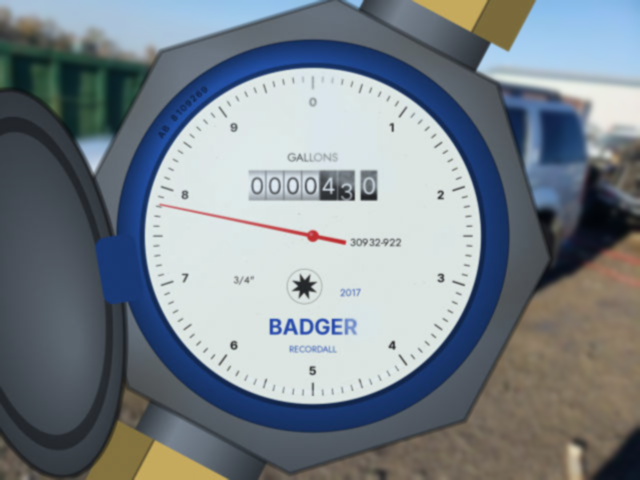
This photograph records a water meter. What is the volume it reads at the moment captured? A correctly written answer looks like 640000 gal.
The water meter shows 427.8 gal
